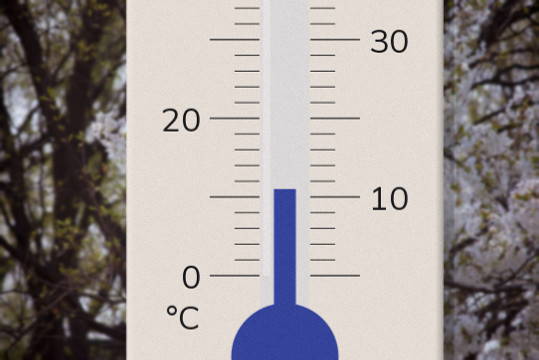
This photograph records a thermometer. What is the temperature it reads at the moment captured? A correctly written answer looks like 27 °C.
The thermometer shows 11 °C
